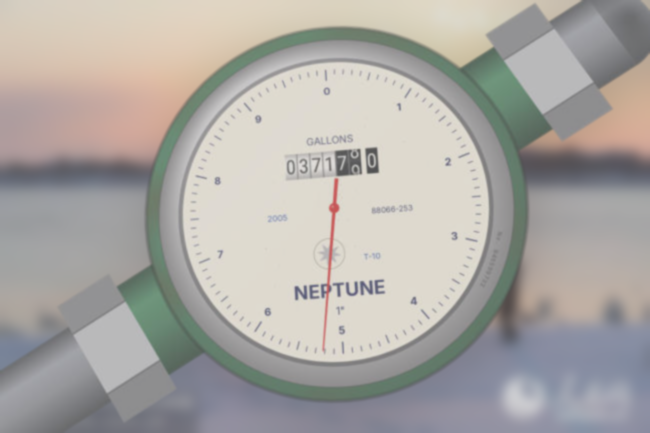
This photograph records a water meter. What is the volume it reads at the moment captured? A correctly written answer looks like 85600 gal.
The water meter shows 371785.2 gal
